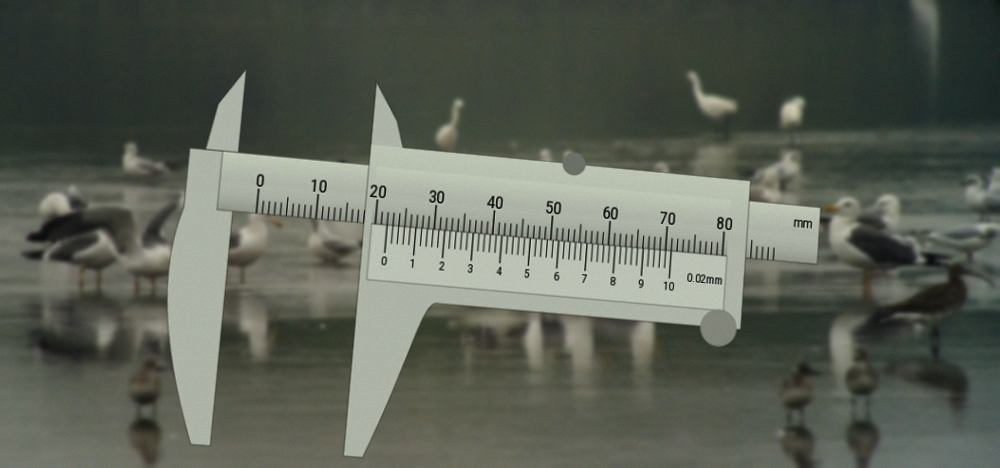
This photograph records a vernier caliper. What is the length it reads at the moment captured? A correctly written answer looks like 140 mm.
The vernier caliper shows 22.0 mm
